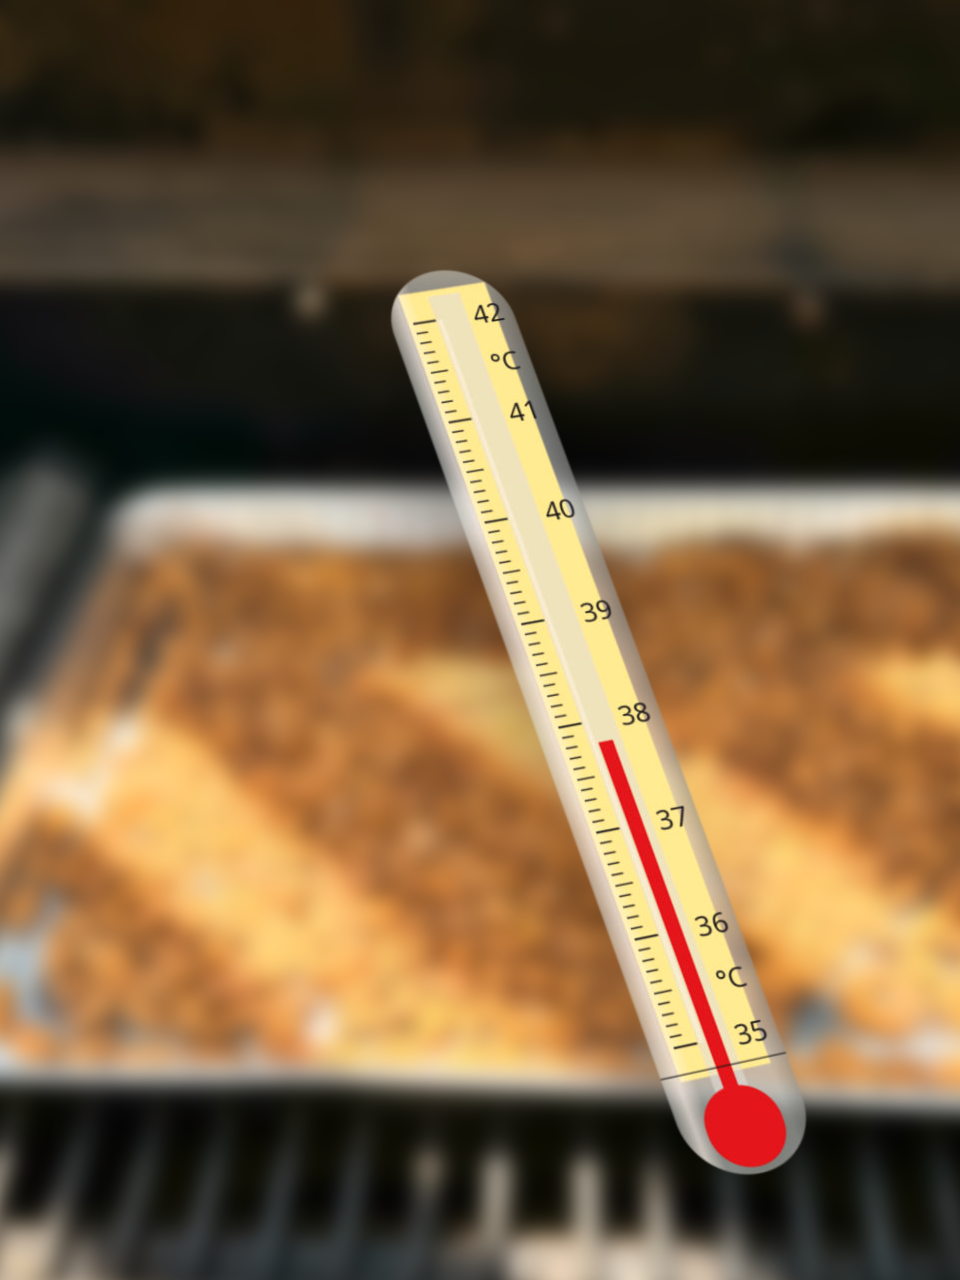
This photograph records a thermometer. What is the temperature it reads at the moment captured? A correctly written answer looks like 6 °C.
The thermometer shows 37.8 °C
